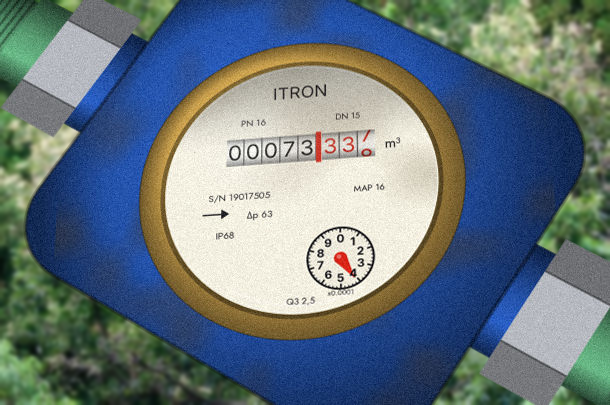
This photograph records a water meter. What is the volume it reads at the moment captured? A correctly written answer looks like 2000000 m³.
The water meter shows 73.3374 m³
